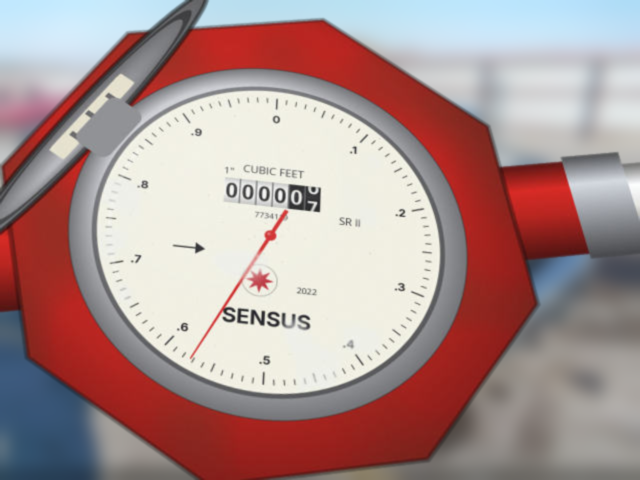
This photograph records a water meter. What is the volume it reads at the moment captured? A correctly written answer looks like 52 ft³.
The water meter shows 6.57 ft³
